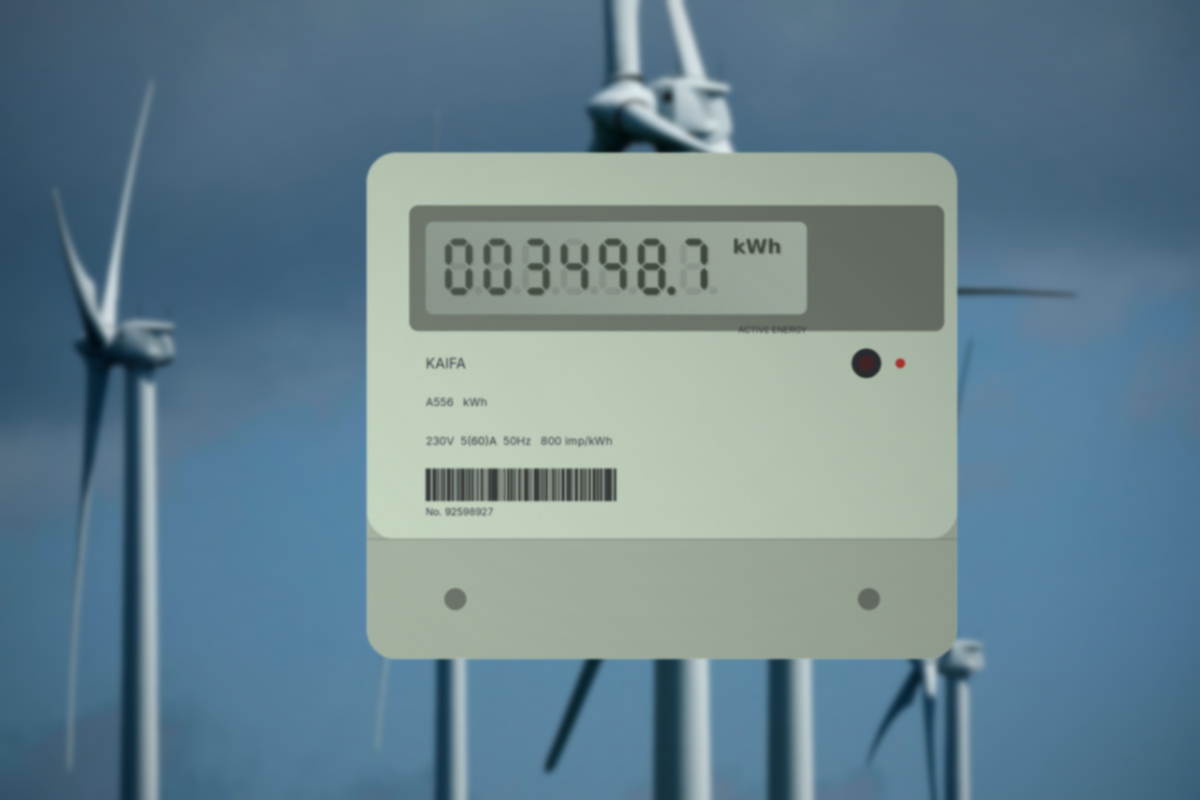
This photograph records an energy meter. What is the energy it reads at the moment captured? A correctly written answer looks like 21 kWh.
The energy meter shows 3498.7 kWh
